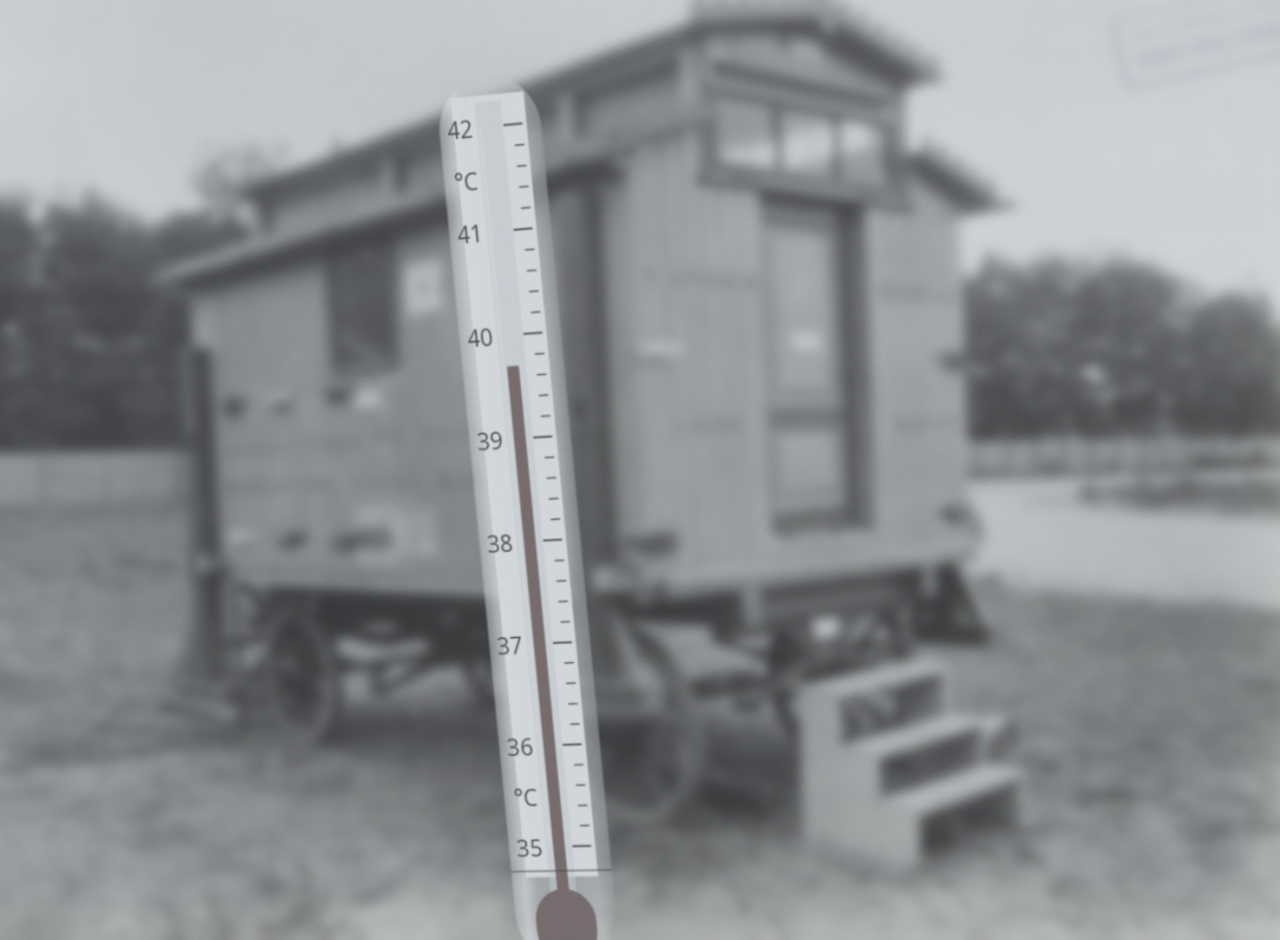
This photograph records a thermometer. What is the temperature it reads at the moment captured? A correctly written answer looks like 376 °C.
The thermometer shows 39.7 °C
